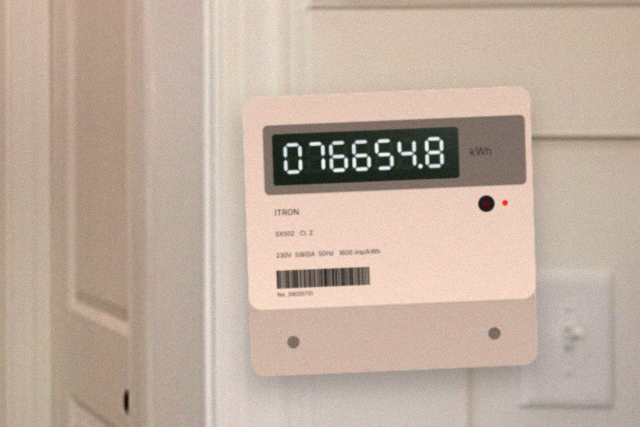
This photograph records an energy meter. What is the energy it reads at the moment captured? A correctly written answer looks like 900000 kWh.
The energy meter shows 76654.8 kWh
